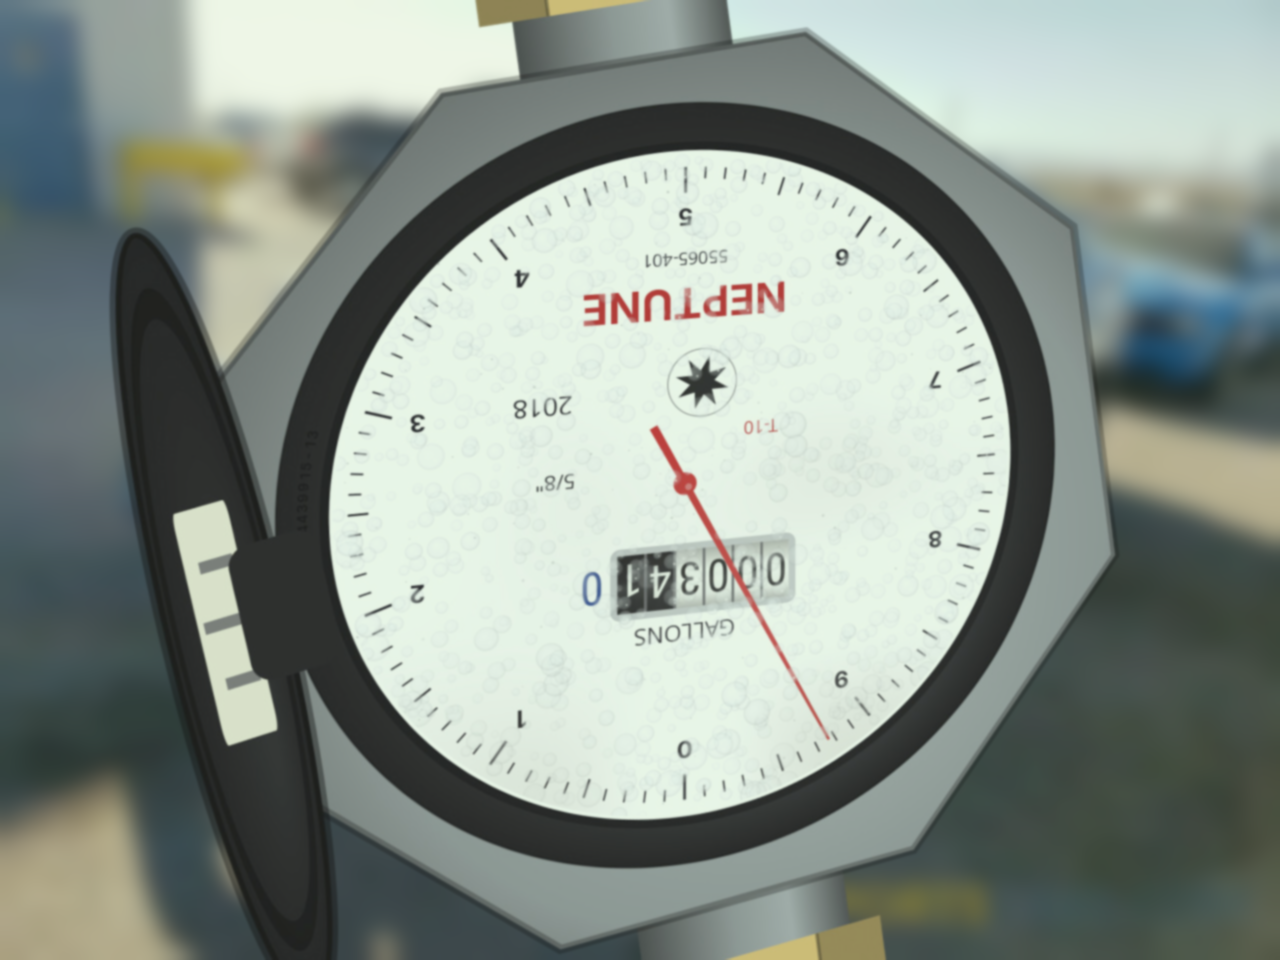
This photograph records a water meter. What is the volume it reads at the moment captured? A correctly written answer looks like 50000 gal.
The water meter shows 3409.2 gal
